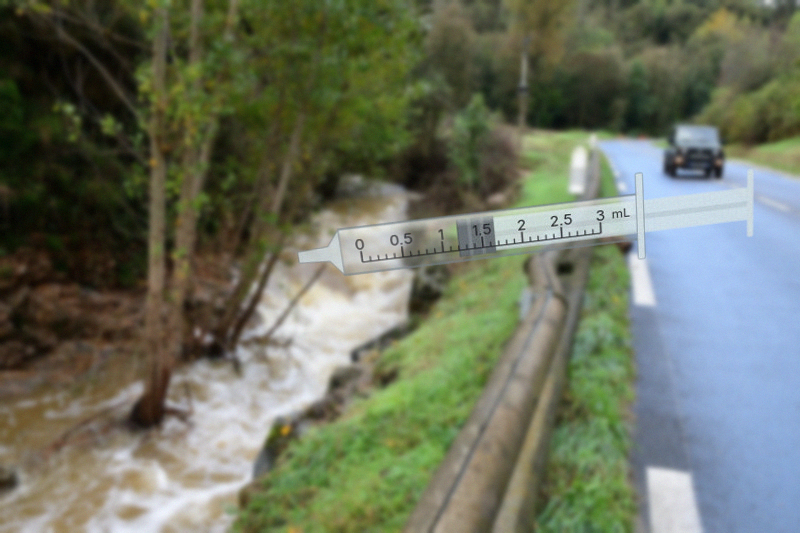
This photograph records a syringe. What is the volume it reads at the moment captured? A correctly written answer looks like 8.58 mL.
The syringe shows 1.2 mL
